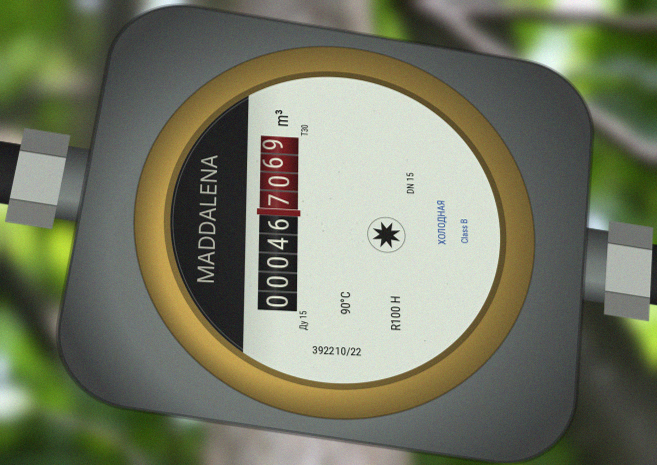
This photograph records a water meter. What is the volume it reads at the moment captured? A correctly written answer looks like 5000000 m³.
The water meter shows 46.7069 m³
